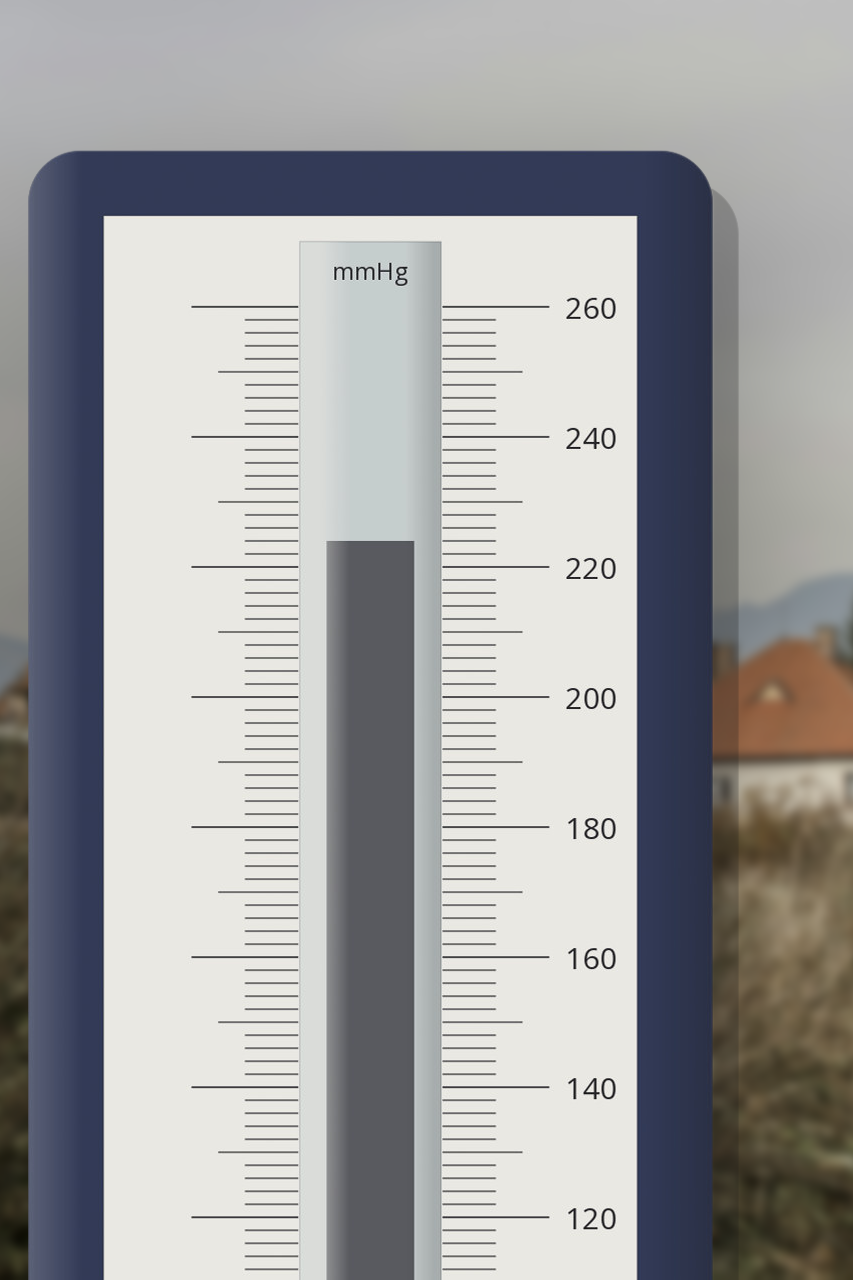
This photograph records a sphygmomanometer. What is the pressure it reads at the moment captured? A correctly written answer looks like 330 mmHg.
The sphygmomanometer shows 224 mmHg
